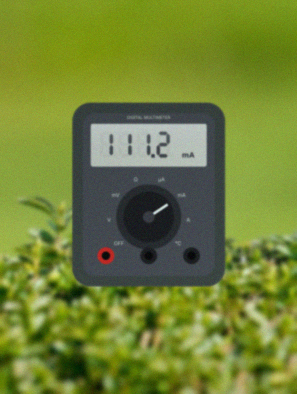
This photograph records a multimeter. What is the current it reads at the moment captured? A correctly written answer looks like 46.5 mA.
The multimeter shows 111.2 mA
